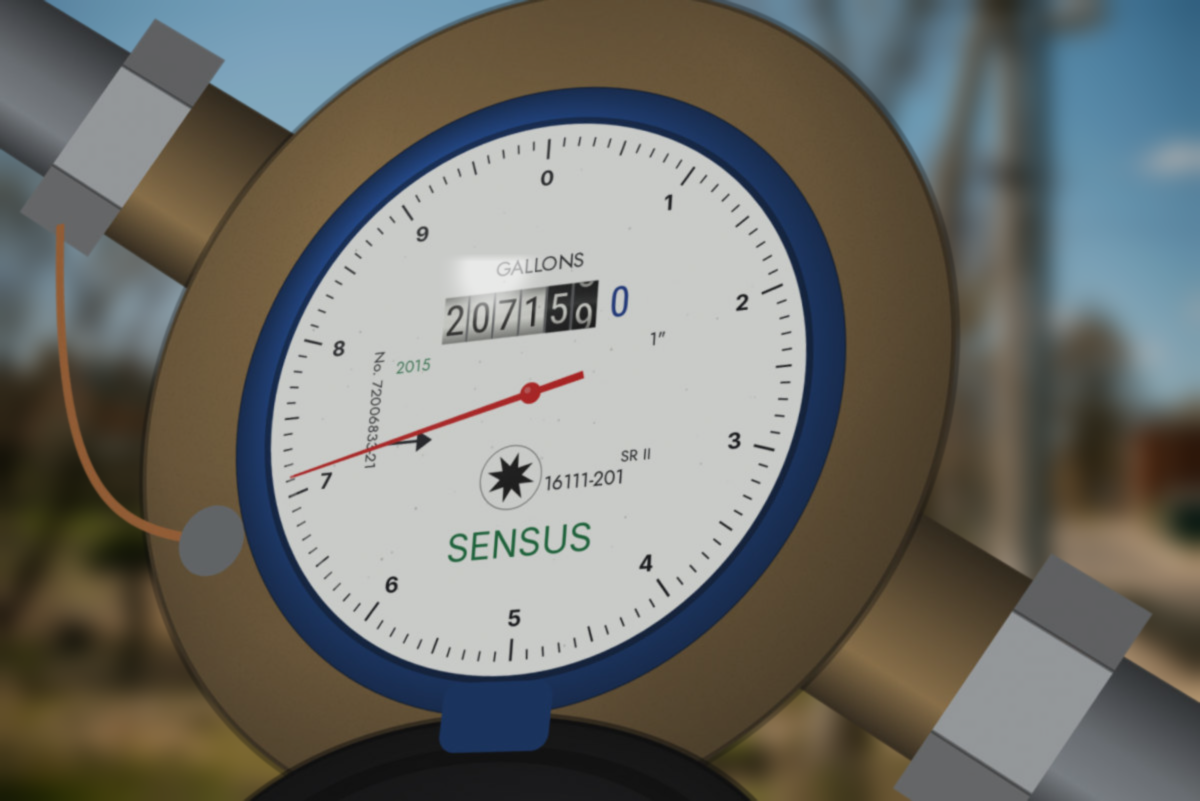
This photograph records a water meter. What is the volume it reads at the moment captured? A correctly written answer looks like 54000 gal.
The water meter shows 2071587.1 gal
